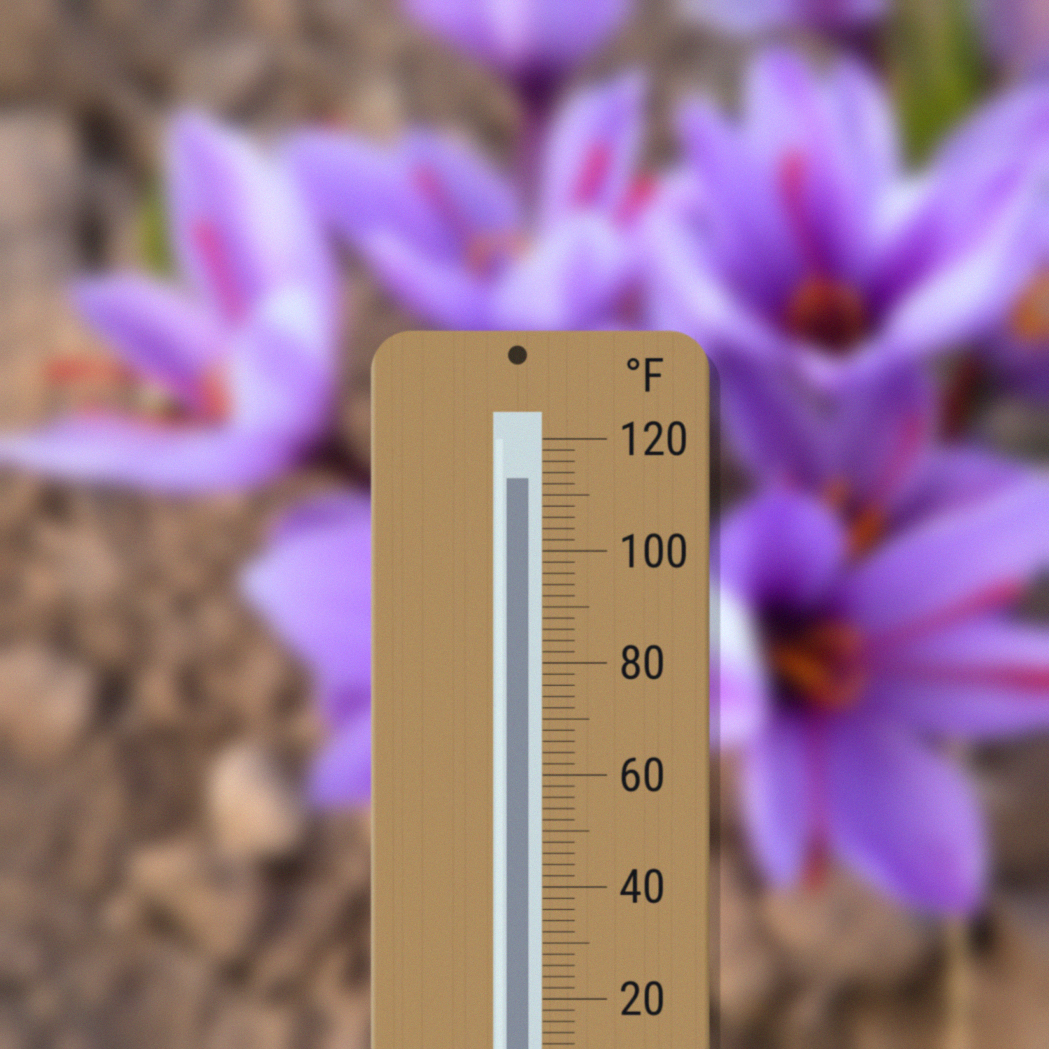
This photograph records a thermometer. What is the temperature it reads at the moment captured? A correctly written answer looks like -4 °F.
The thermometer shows 113 °F
